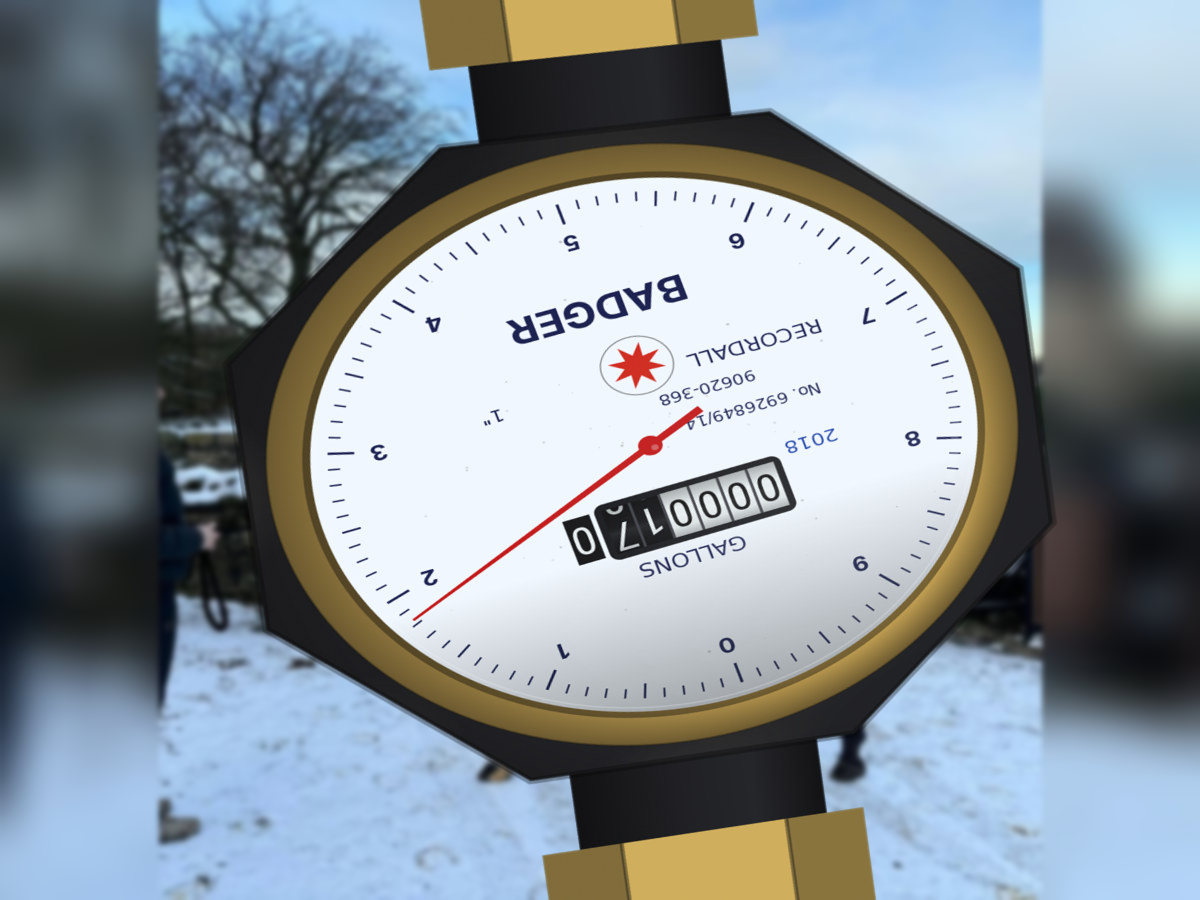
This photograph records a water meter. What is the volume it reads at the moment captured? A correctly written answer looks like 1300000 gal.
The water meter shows 171.8 gal
